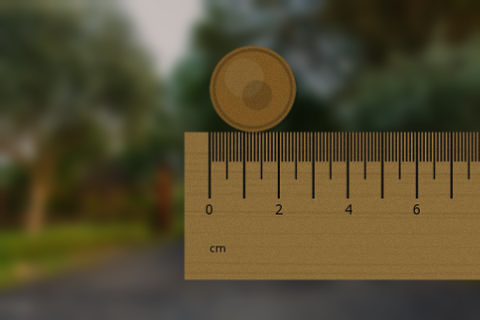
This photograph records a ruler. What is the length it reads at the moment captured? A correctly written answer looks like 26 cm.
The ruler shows 2.5 cm
